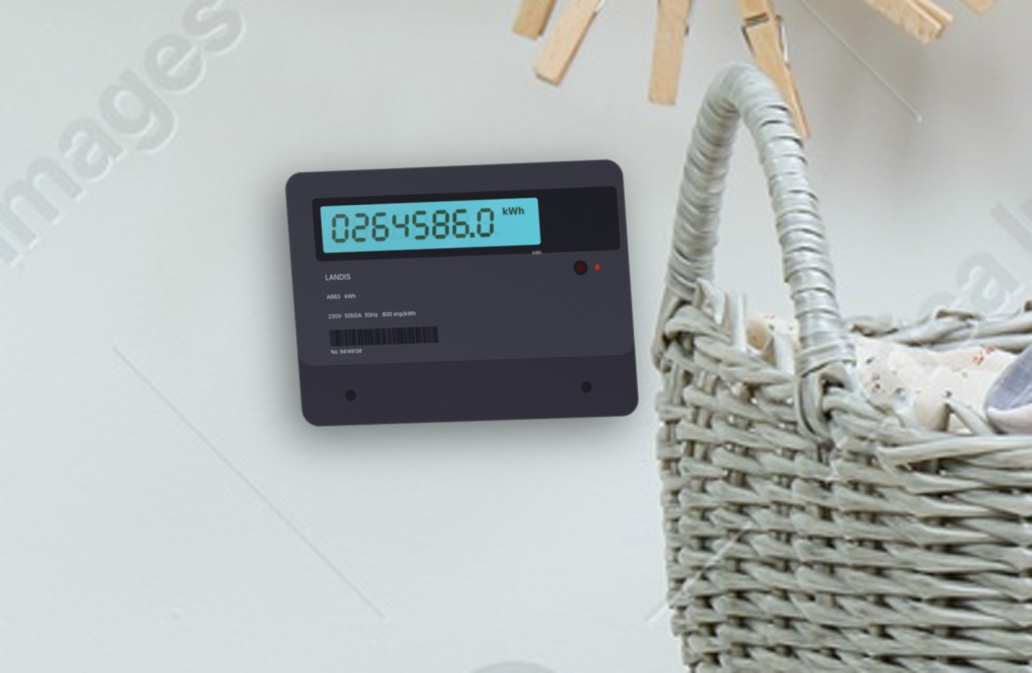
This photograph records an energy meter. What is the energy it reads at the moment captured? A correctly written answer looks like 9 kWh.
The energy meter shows 264586.0 kWh
